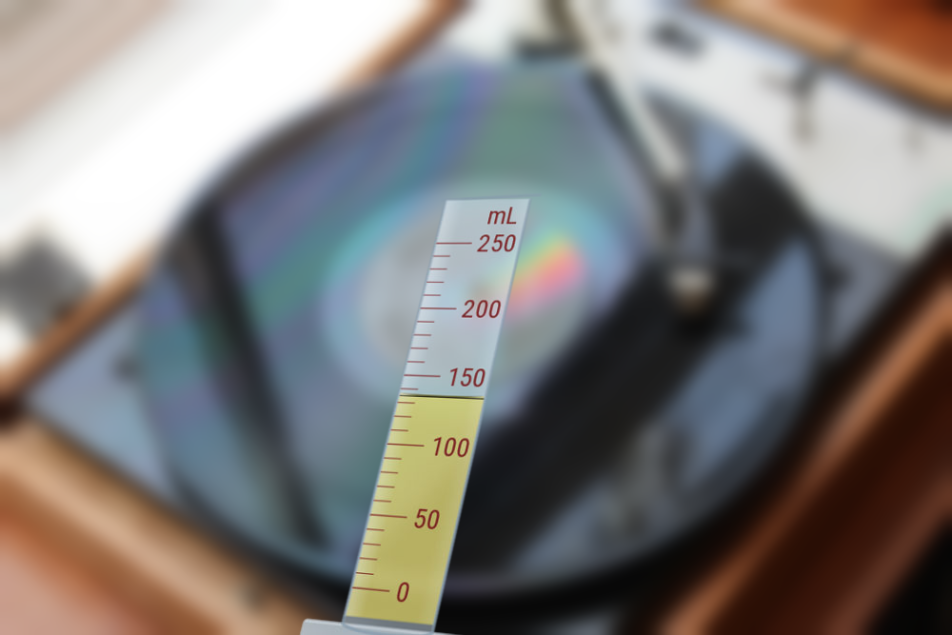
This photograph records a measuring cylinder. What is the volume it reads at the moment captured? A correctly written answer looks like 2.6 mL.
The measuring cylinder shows 135 mL
